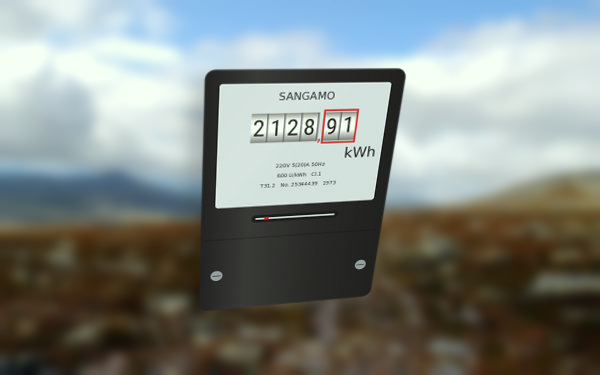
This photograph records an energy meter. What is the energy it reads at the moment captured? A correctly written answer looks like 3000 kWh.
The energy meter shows 2128.91 kWh
